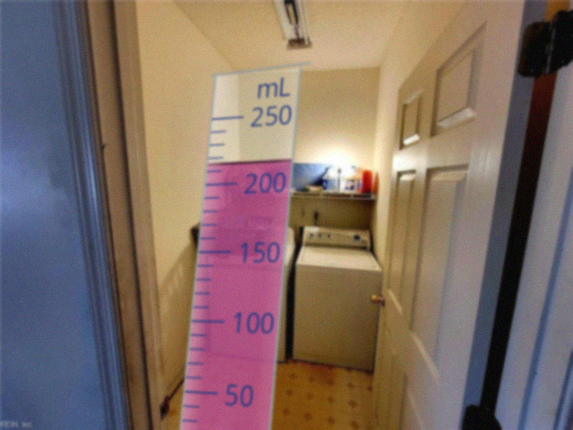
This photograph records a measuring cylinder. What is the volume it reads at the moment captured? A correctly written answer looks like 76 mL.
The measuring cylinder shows 215 mL
